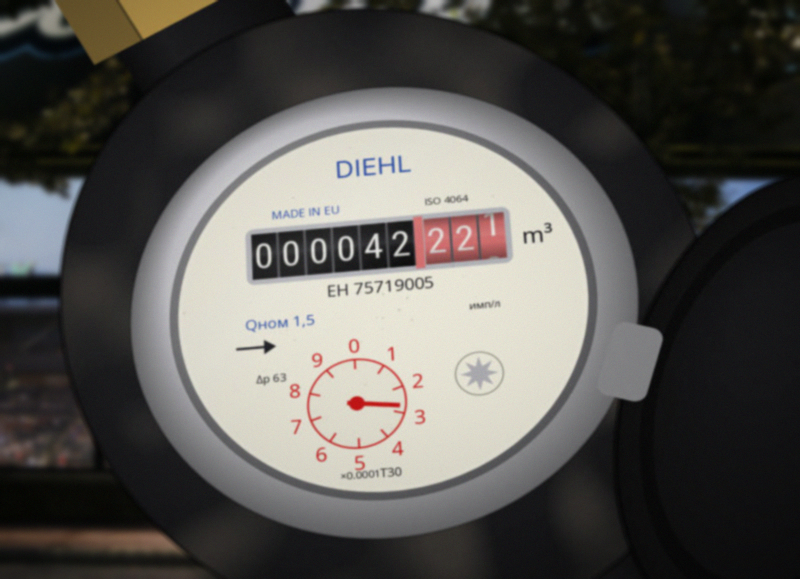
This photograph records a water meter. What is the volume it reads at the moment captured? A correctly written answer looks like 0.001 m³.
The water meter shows 42.2212 m³
